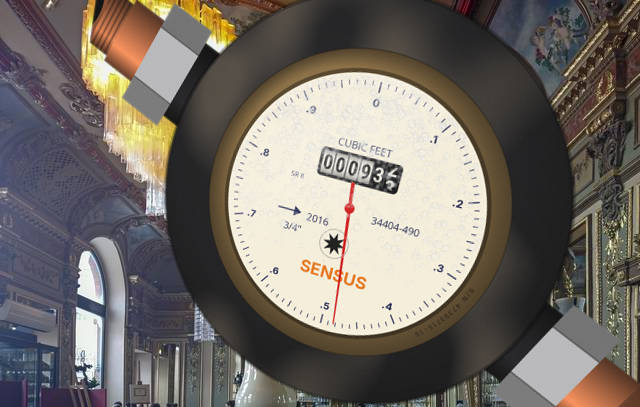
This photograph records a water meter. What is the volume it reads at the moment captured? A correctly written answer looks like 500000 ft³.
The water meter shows 932.48 ft³
